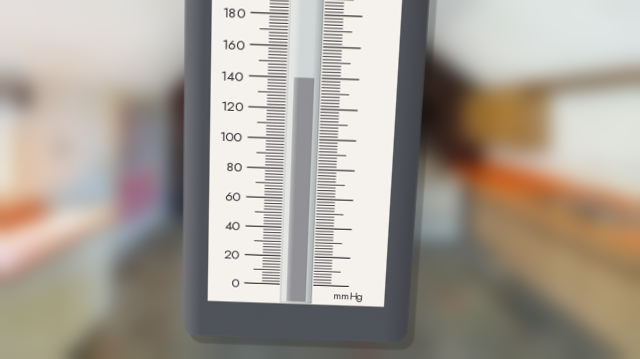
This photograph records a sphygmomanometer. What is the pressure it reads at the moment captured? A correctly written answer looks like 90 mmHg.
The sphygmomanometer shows 140 mmHg
